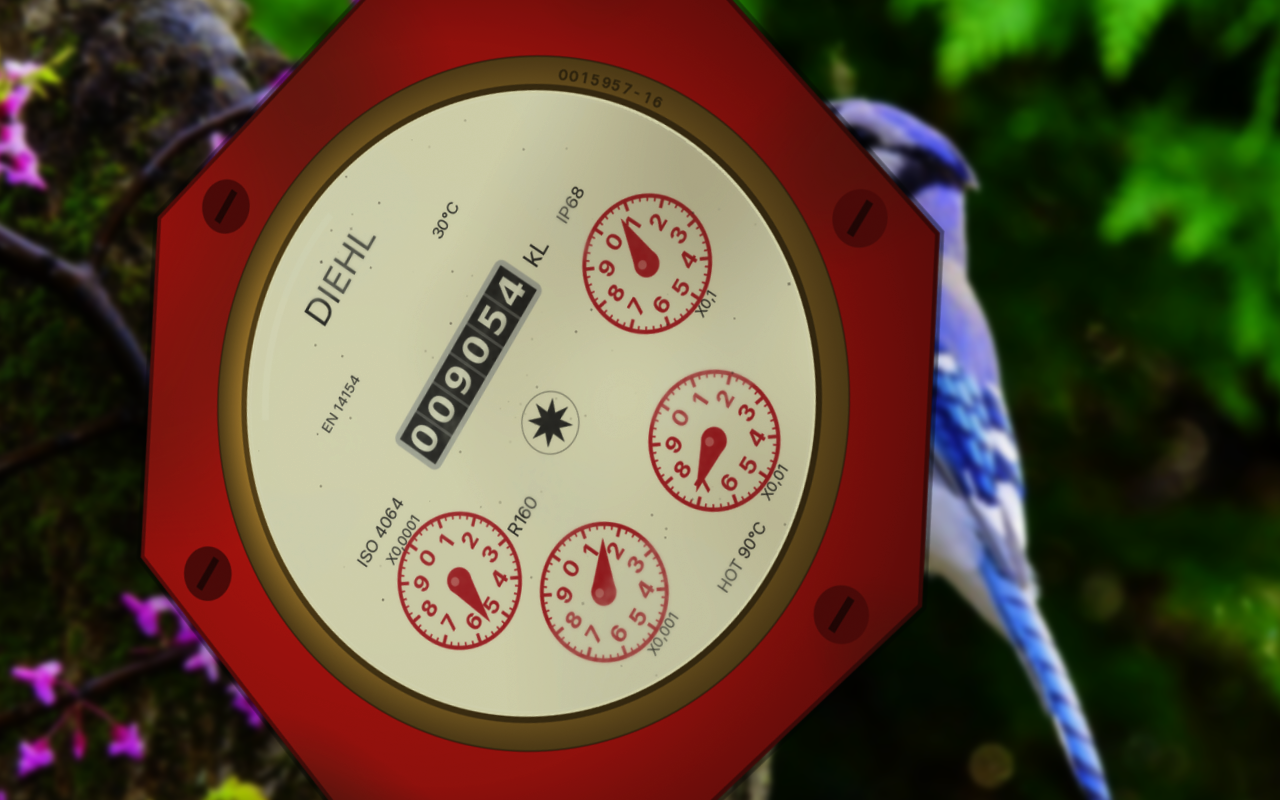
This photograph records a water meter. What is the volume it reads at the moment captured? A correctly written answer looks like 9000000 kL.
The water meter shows 9054.0715 kL
